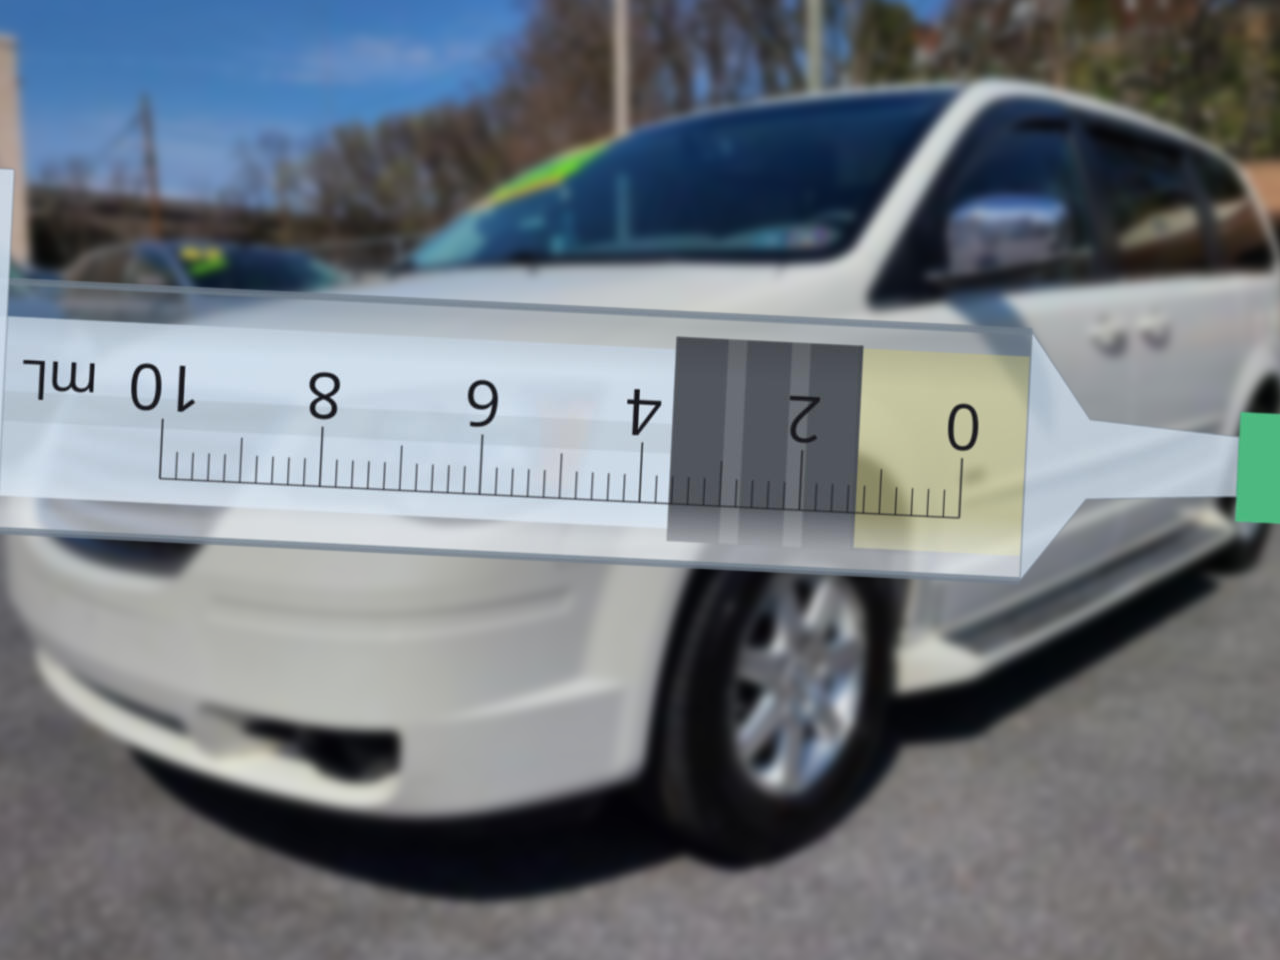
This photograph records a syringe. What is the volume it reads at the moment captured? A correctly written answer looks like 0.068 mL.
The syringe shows 1.3 mL
